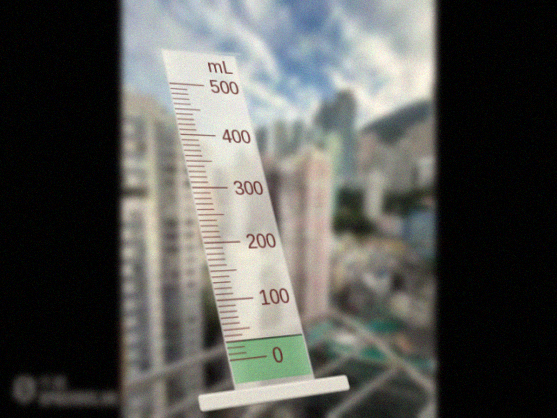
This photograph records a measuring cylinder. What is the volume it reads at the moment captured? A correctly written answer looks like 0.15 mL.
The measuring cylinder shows 30 mL
